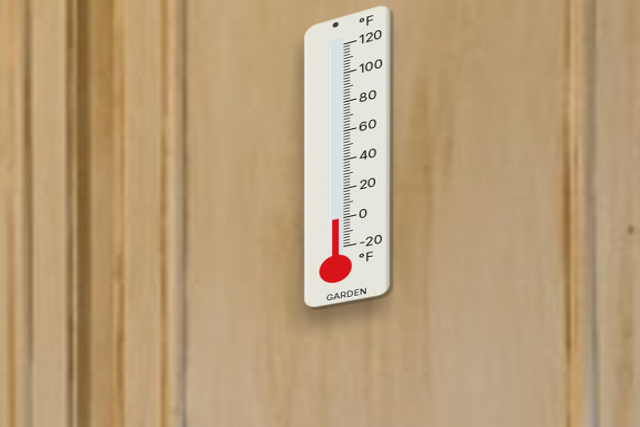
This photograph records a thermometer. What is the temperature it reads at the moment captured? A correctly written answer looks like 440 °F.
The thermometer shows 0 °F
